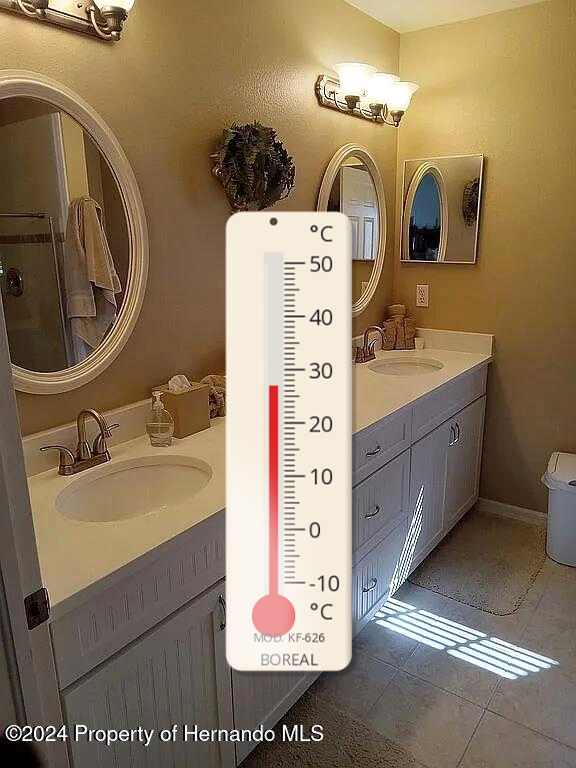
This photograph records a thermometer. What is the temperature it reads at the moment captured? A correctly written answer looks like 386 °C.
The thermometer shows 27 °C
